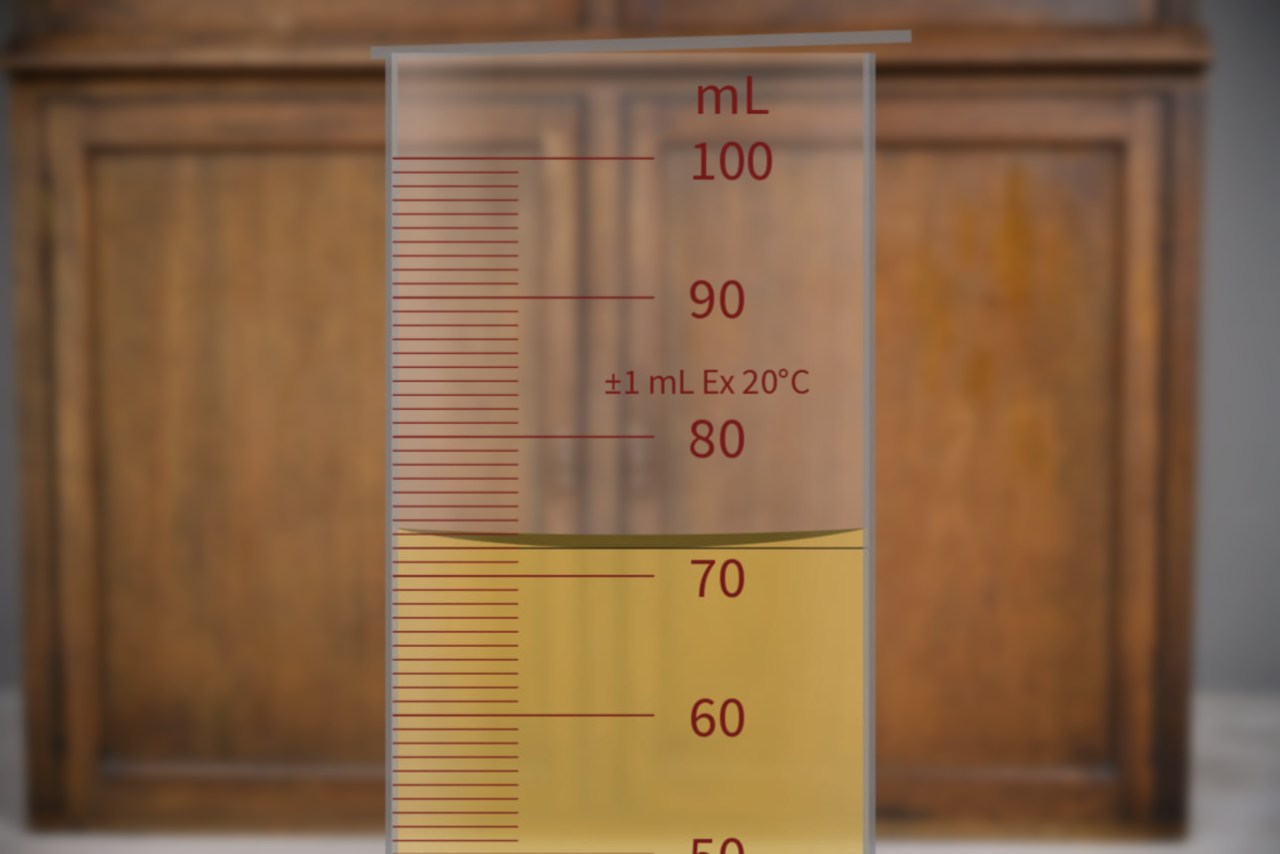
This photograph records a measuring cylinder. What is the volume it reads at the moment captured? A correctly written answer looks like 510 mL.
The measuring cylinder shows 72 mL
